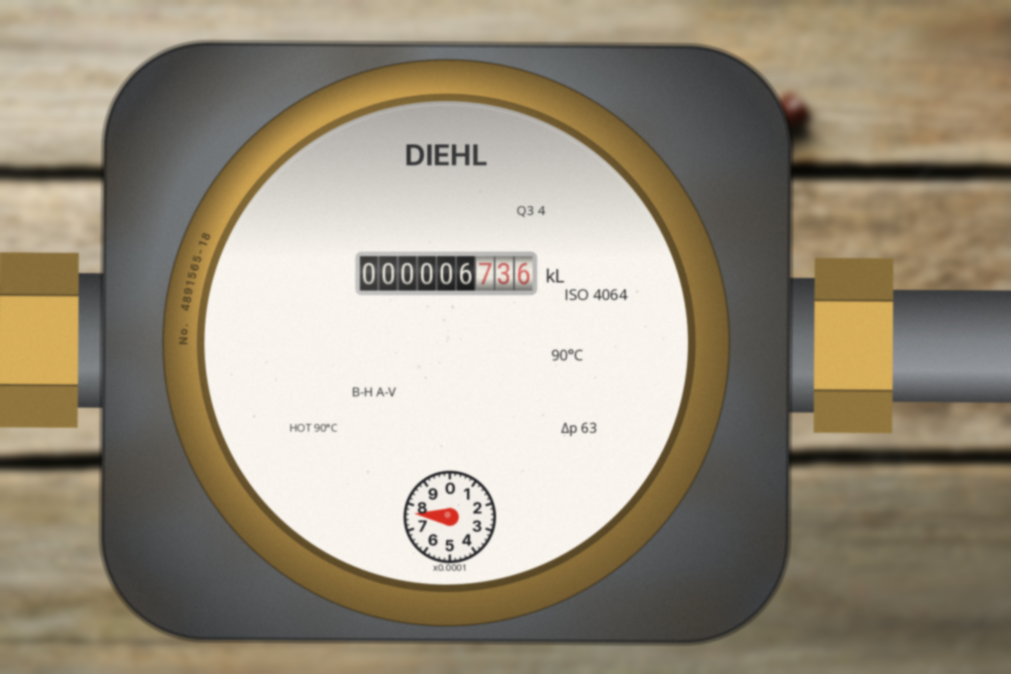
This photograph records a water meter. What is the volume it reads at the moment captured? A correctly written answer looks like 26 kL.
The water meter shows 6.7367 kL
